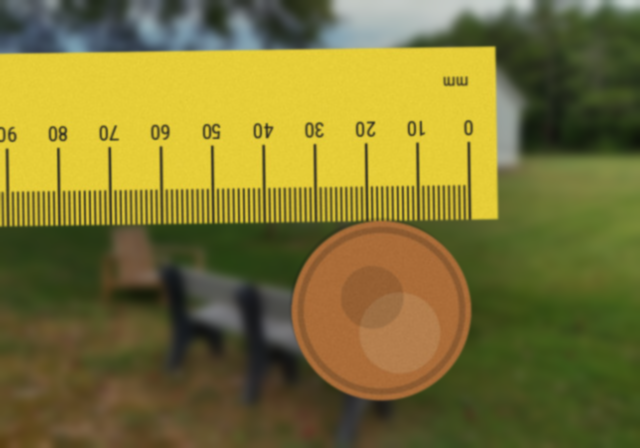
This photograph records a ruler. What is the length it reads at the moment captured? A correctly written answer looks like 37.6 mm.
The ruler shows 35 mm
